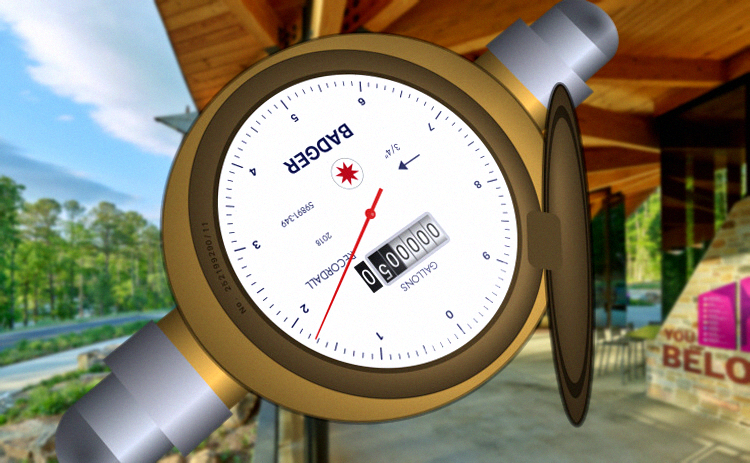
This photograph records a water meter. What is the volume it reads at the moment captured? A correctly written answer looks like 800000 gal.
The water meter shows 51.7 gal
